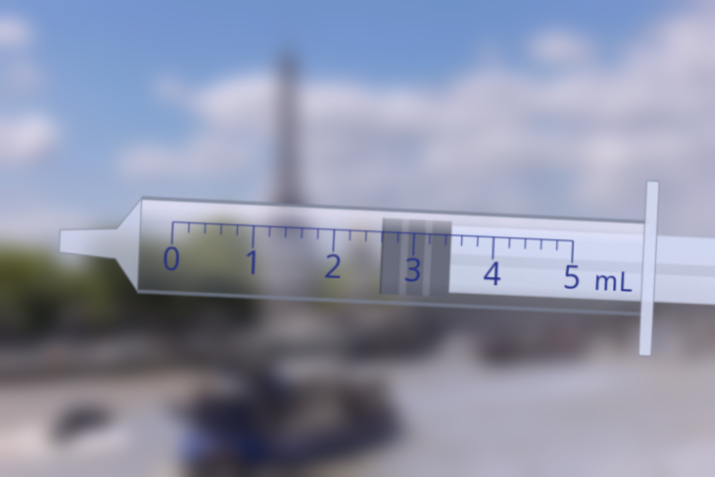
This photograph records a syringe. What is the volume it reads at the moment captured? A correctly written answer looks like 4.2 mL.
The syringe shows 2.6 mL
